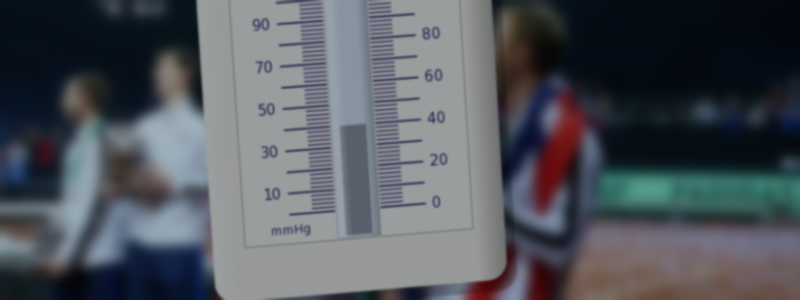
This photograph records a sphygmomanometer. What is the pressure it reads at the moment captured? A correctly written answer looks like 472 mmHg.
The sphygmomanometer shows 40 mmHg
